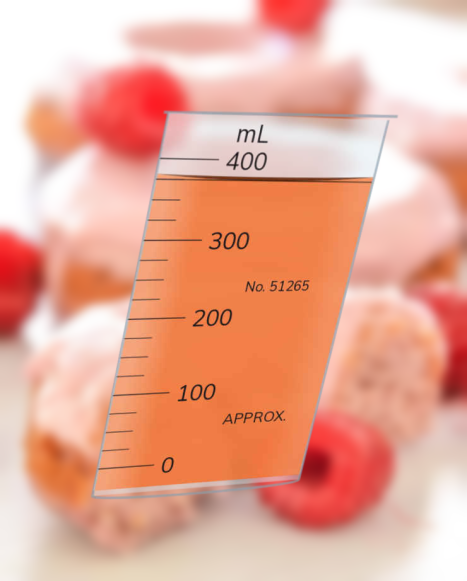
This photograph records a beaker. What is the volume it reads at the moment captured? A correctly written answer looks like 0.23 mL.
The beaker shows 375 mL
